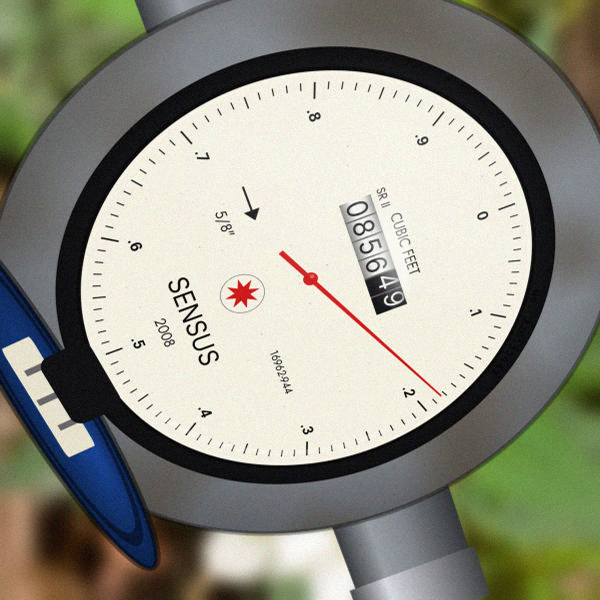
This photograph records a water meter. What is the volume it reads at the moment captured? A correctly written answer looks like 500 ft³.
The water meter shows 85649.18 ft³
